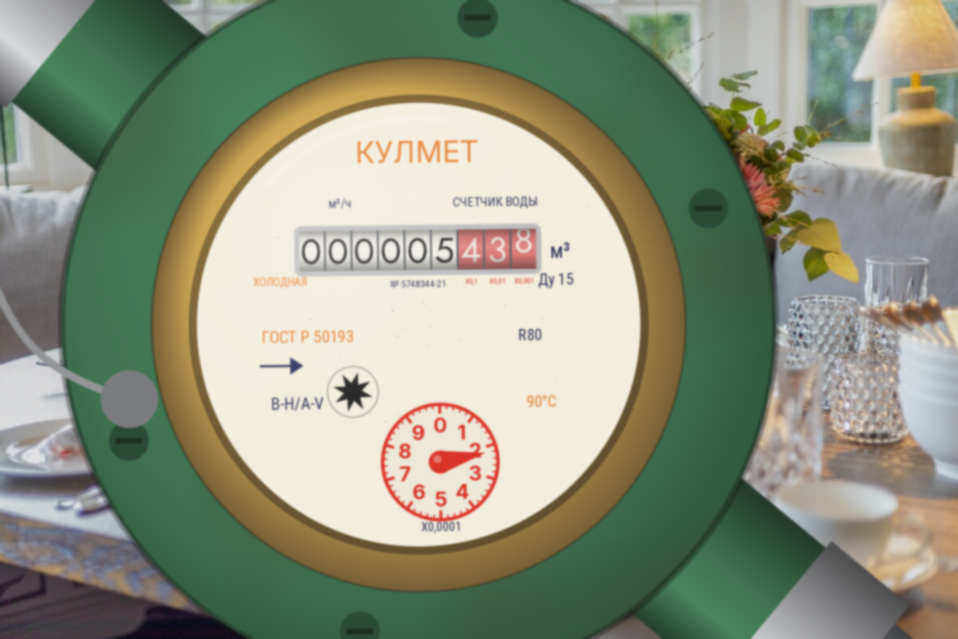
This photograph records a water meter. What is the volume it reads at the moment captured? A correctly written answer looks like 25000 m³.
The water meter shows 5.4382 m³
